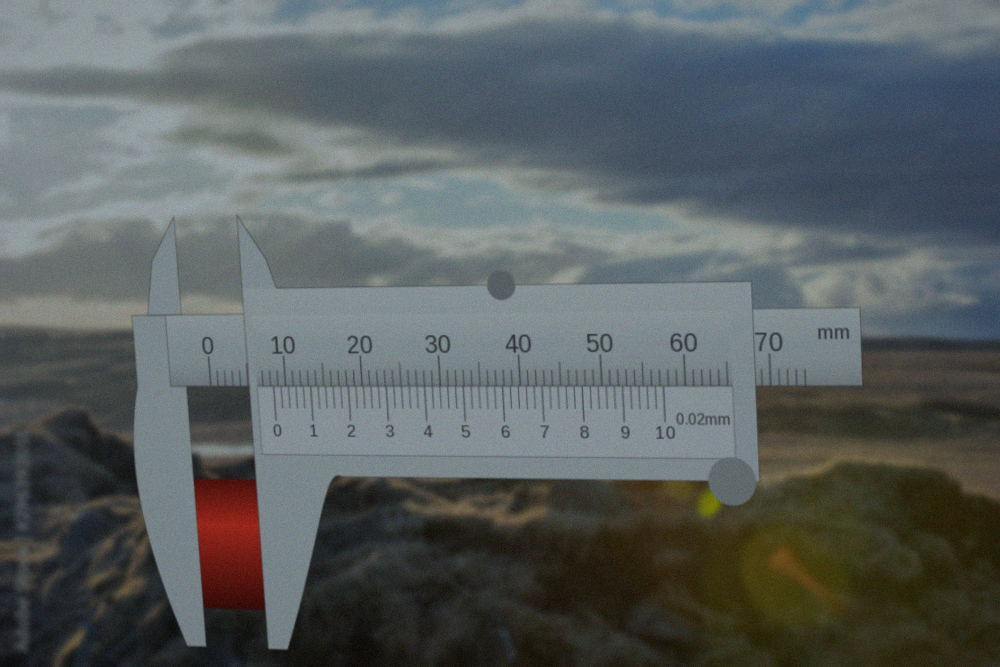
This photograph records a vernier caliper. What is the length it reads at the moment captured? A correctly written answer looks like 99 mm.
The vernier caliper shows 8.4 mm
